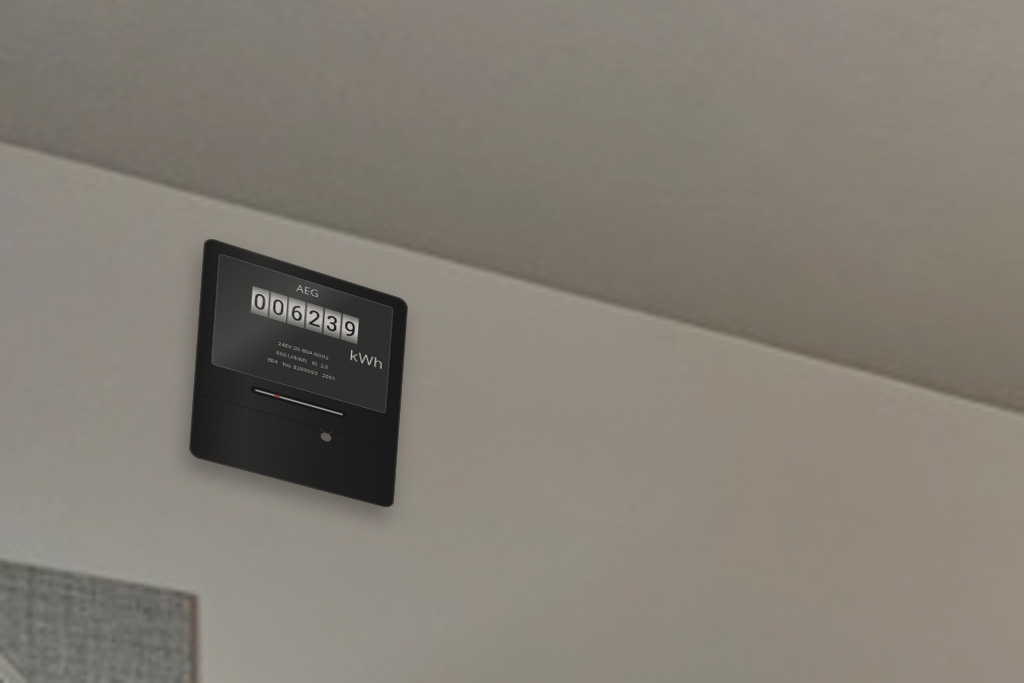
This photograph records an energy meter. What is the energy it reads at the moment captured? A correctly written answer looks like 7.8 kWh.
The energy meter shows 6239 kWh
